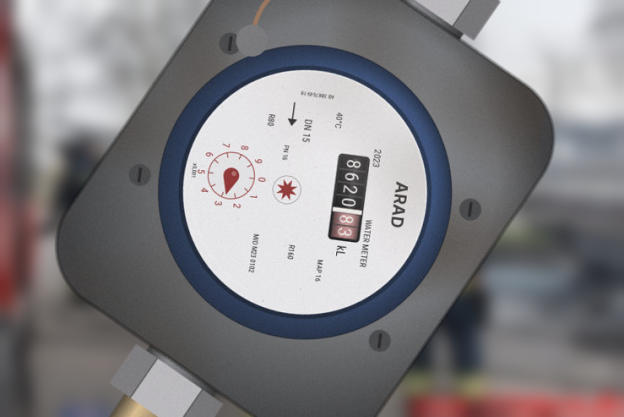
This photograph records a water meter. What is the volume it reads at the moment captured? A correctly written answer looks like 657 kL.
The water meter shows 8620.832 kL
